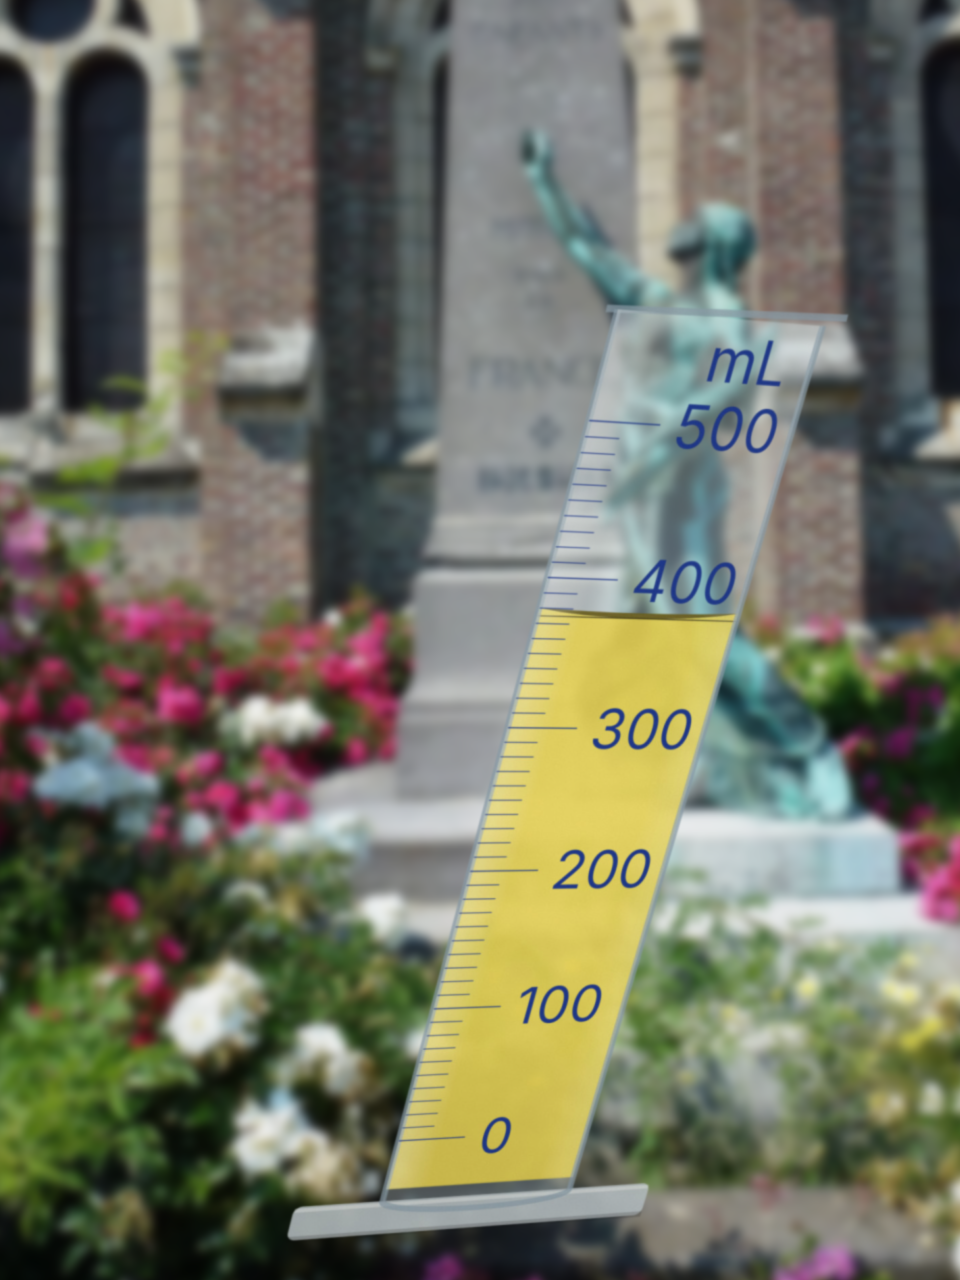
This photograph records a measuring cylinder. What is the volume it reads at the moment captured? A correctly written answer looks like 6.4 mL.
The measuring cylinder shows 375 mL
